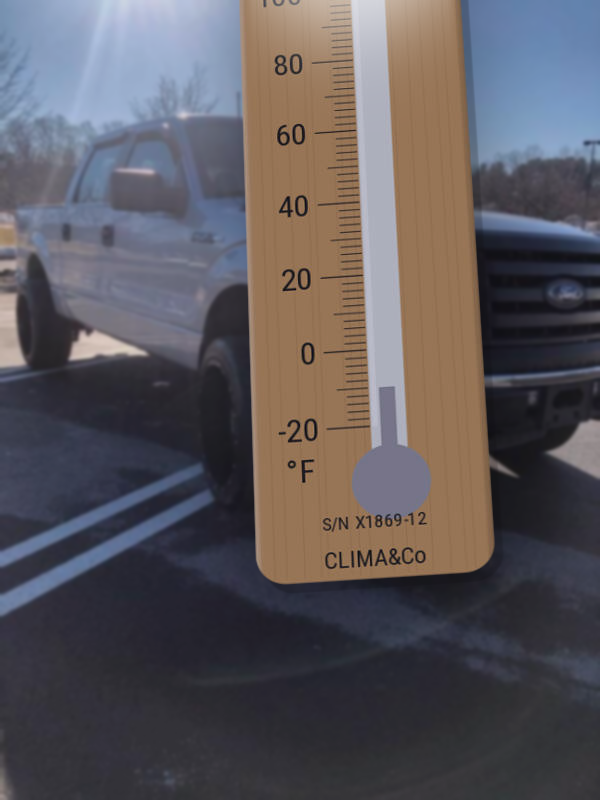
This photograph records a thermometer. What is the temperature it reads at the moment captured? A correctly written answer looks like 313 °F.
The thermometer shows -10 °F
